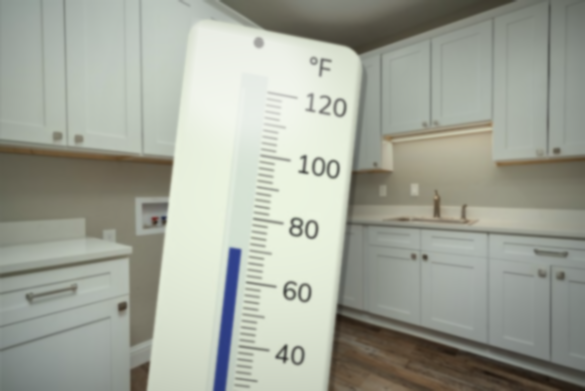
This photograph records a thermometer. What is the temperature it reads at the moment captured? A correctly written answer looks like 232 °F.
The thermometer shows 70 °F
